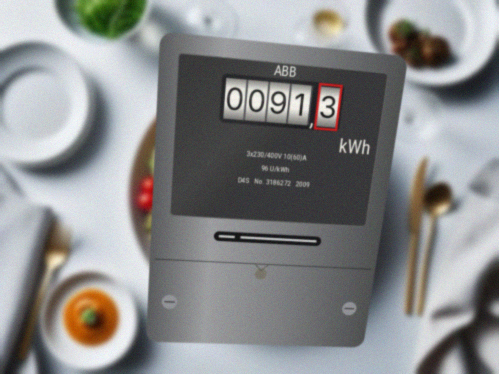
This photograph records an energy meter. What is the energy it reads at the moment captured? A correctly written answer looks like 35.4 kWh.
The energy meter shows 91.3 kWh
